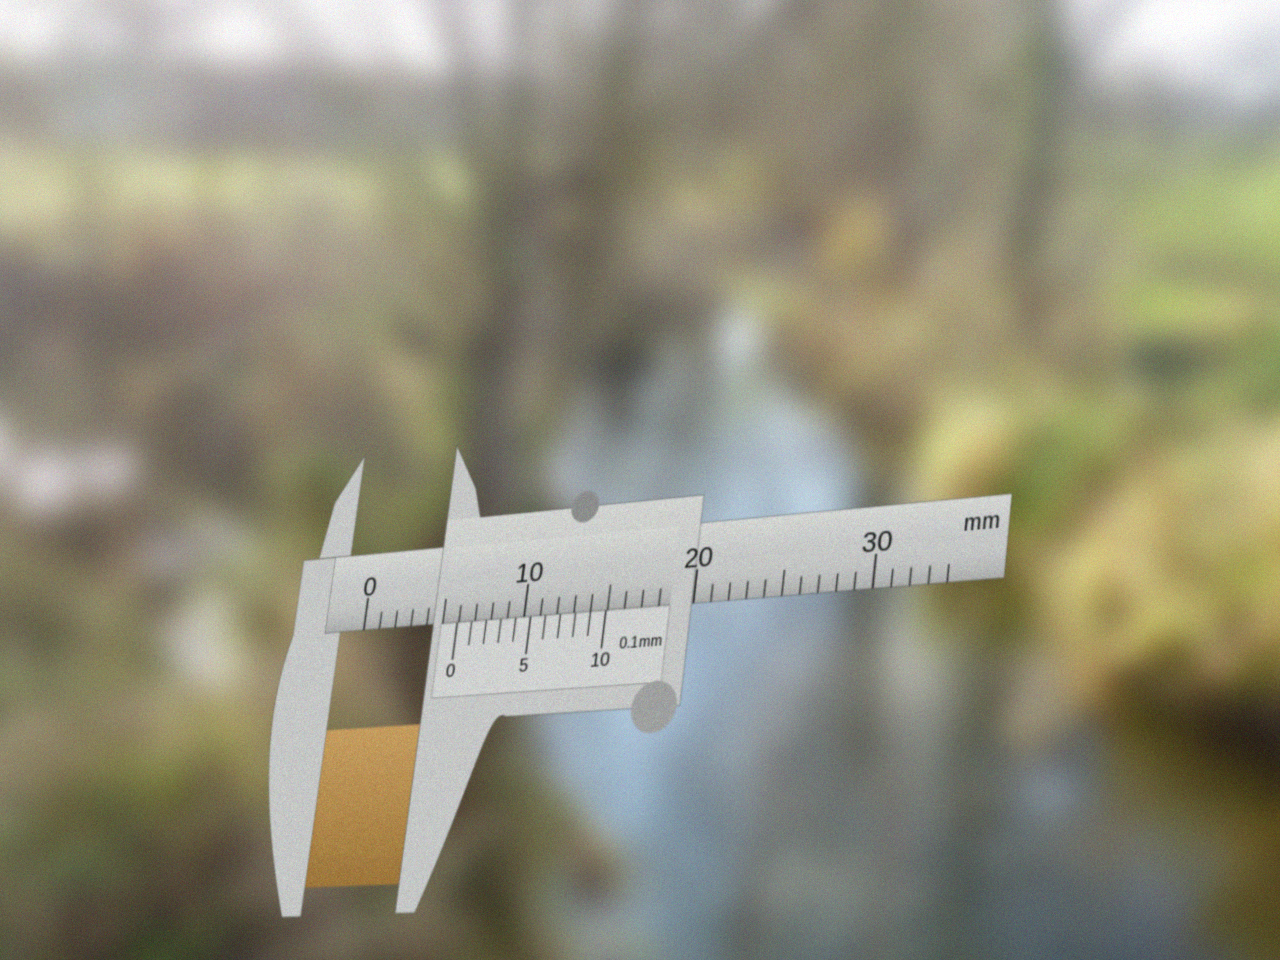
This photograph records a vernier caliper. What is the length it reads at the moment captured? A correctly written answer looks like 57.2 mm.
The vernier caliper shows 5.9 mm
